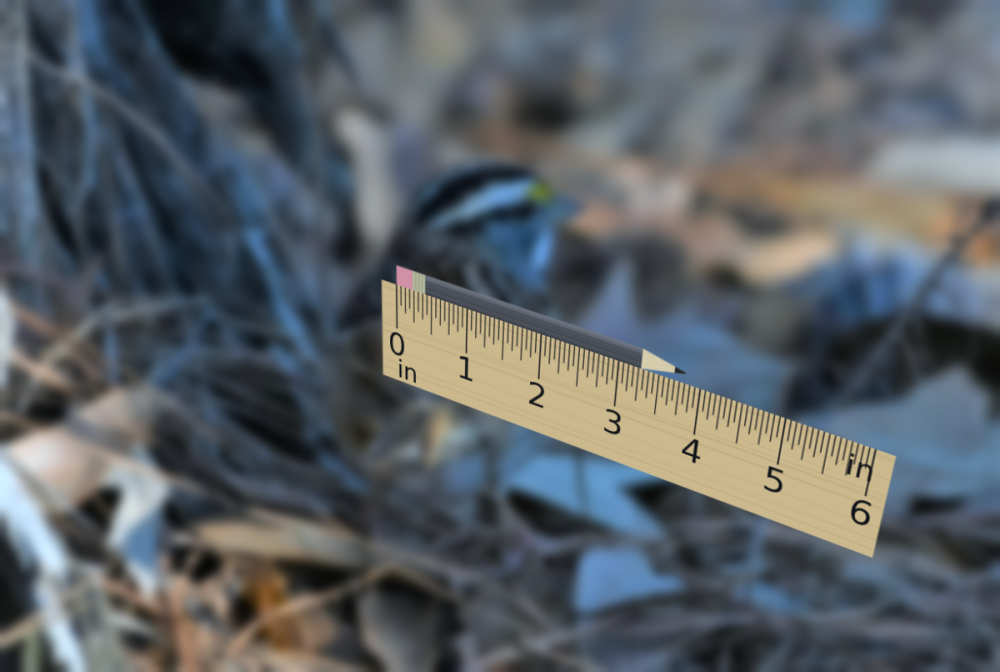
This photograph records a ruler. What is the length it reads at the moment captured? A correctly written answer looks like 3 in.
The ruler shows 3.8125 in
